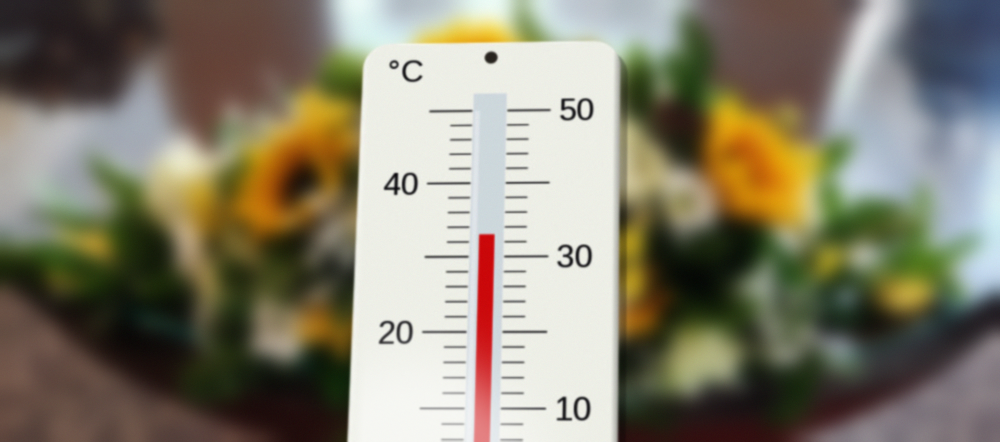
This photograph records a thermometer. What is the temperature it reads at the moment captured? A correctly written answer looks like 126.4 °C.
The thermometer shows 33 °C
